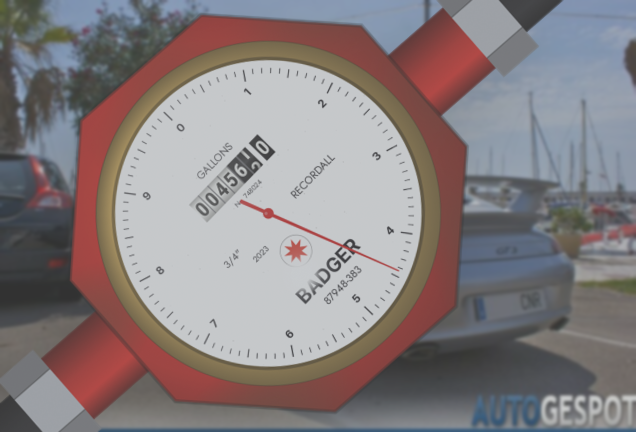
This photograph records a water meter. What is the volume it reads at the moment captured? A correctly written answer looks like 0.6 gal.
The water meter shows 45614.4 gal
